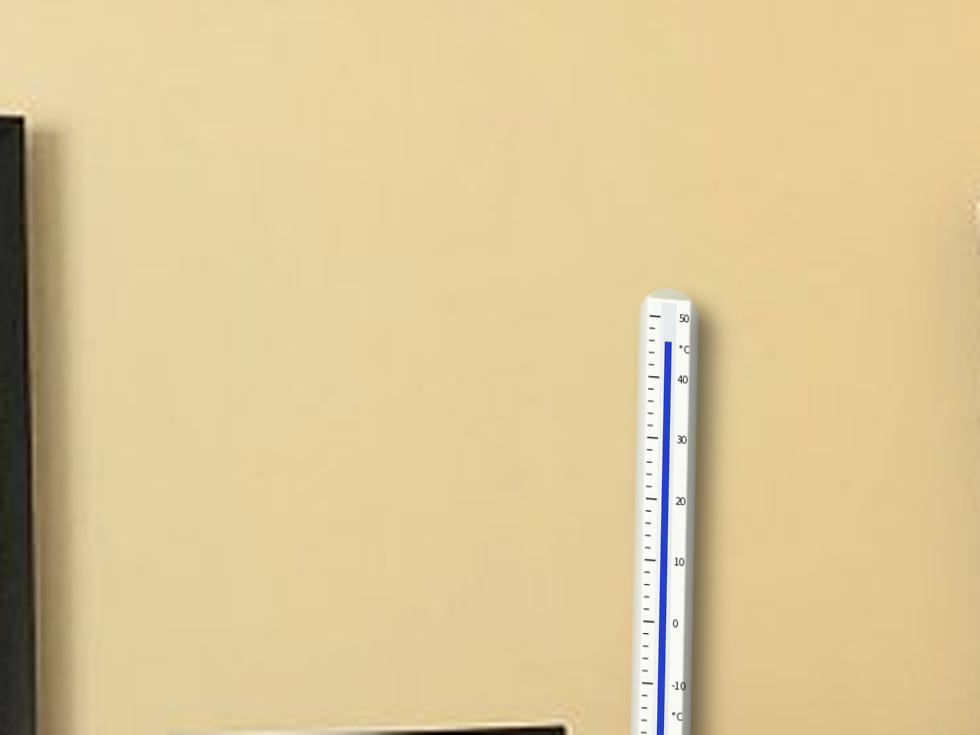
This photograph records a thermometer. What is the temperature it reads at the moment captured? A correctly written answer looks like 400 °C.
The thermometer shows 46 °C
